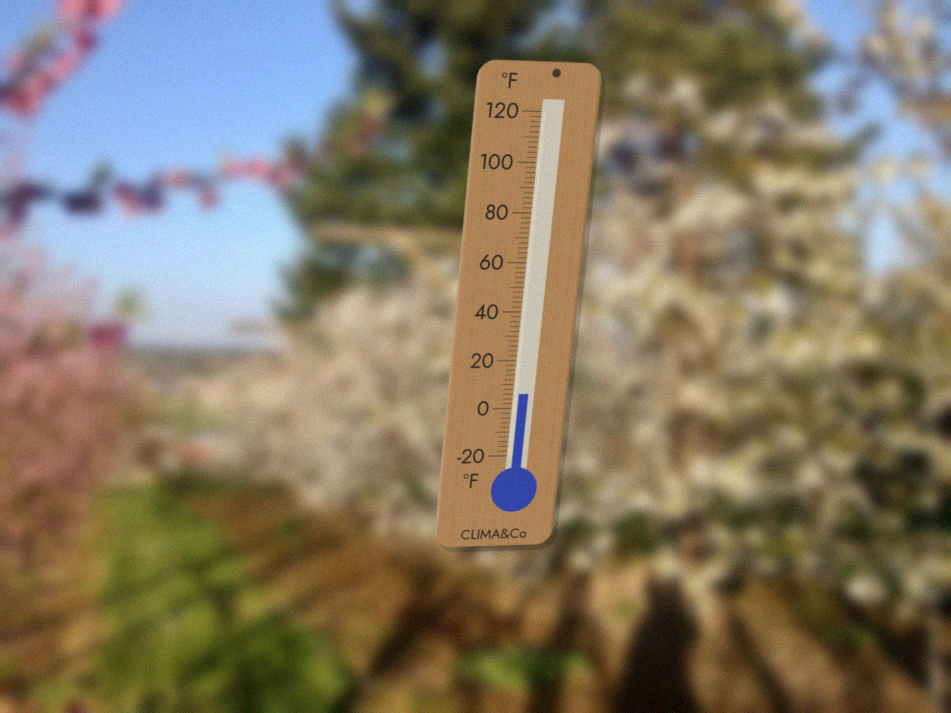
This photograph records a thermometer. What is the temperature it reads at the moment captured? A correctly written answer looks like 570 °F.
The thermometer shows 6 °F
